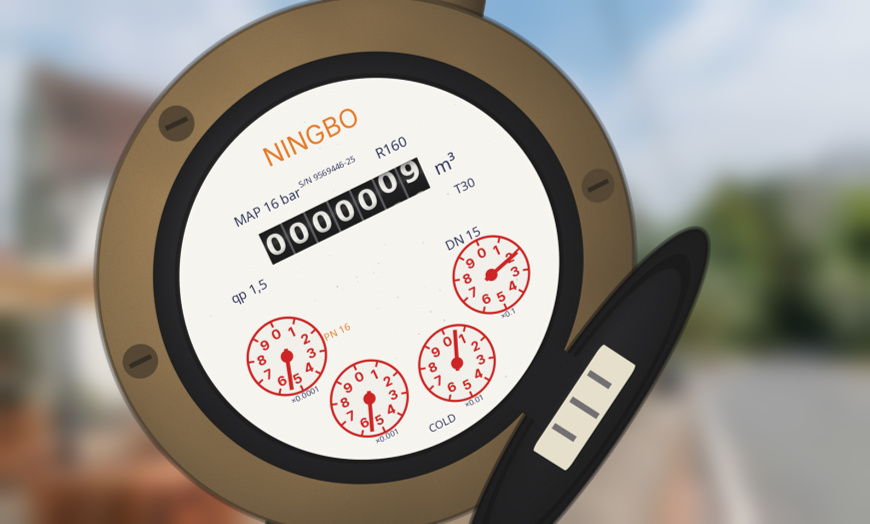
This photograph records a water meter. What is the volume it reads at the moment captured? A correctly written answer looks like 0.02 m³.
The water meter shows 9.2055 m³
